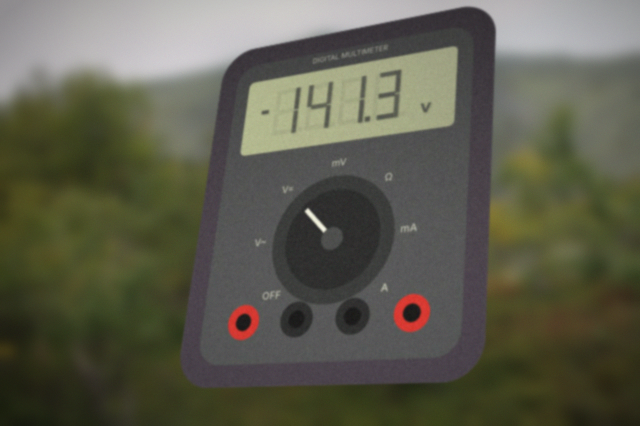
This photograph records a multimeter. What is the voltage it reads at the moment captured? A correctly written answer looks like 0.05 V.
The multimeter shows -141.3 V
